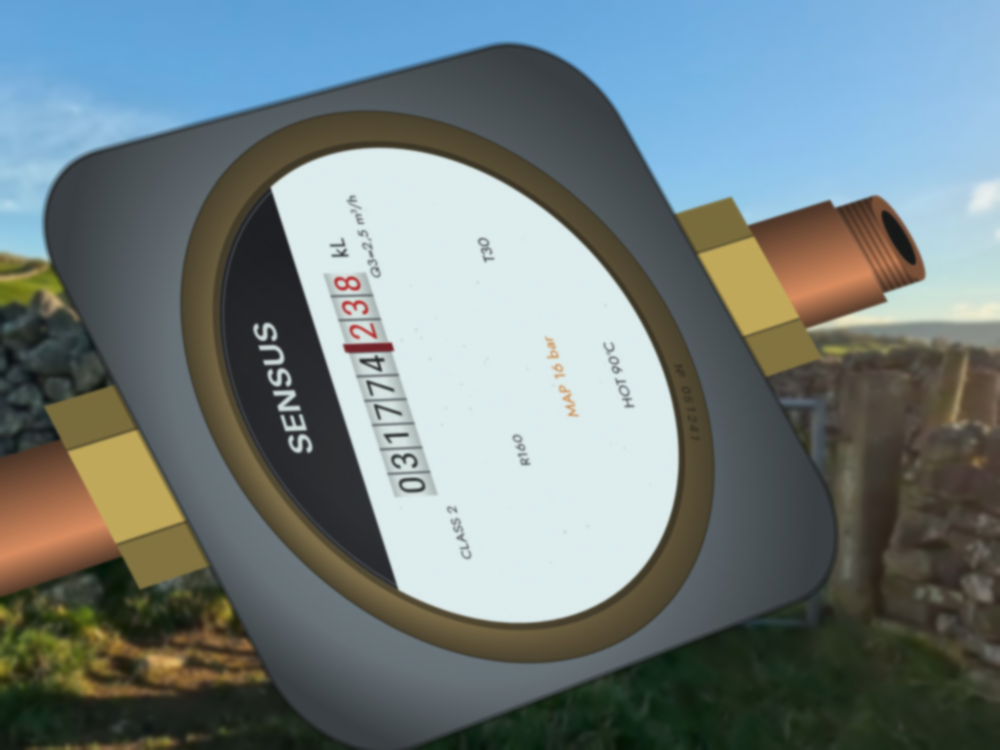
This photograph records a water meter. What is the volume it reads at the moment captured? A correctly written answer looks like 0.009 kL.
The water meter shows 31774.238 kL
